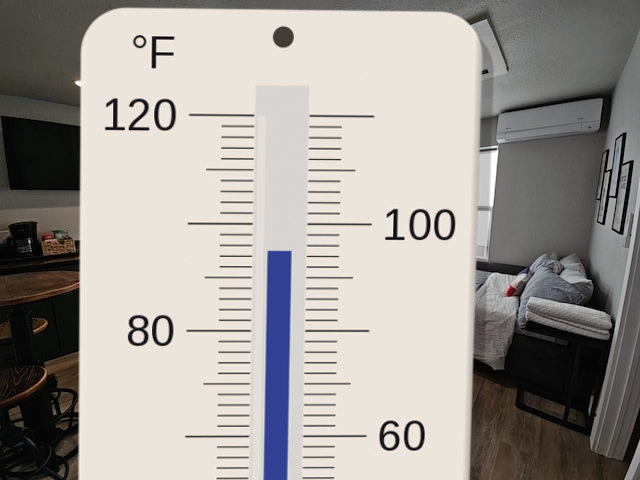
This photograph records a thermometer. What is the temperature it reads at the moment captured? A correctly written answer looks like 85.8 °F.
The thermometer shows 95 °F
